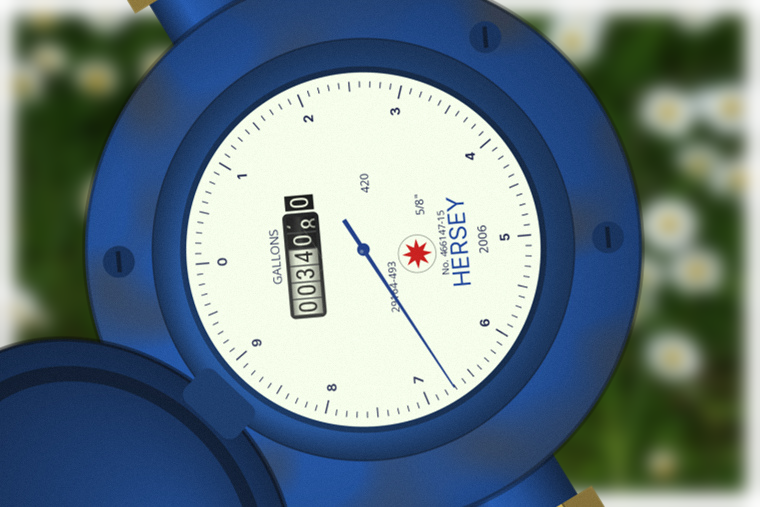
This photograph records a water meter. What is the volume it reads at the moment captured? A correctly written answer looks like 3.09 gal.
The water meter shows 34076.7 gal
